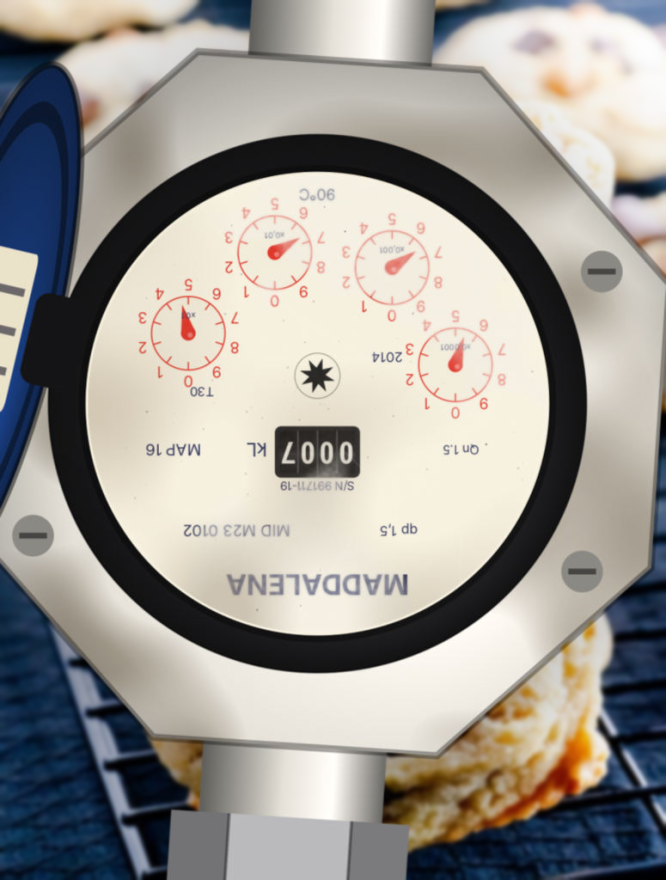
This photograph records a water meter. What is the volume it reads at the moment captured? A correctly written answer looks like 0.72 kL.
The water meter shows 7.4665 kL
